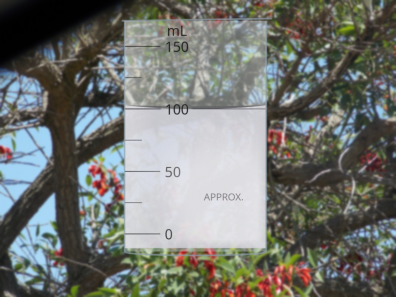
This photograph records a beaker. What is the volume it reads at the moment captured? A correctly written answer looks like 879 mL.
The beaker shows 100 mL
